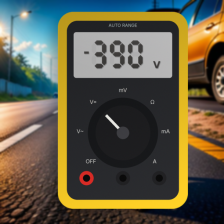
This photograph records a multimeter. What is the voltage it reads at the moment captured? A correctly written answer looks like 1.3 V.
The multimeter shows -390 V
